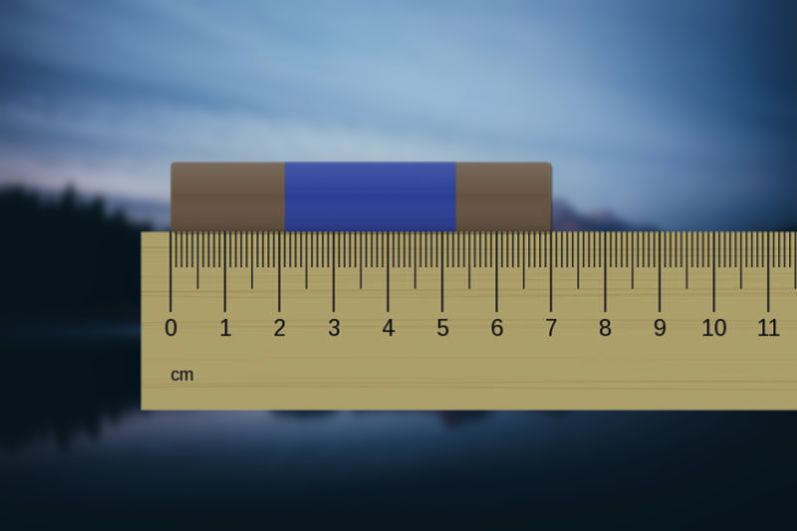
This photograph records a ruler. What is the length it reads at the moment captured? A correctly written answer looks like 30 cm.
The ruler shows 7 cm
